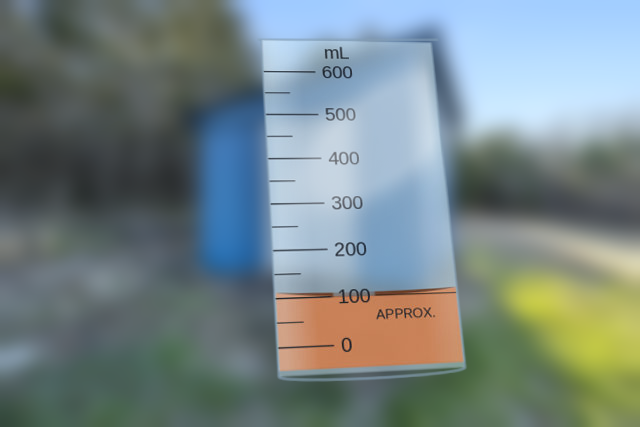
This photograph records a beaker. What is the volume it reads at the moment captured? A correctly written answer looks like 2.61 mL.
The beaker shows 100 mL
